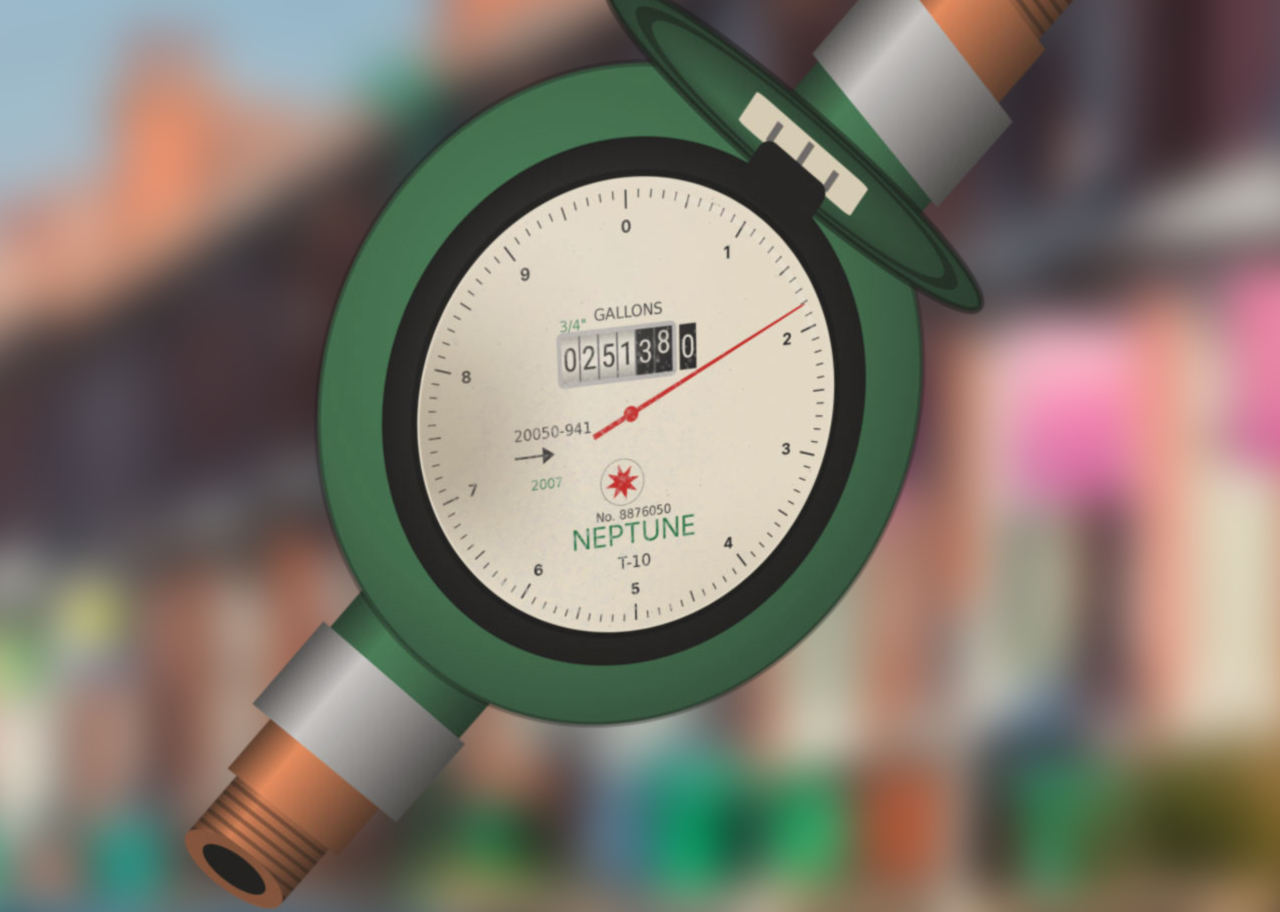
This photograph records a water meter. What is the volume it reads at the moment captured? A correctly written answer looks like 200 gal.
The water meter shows 251381.8 gal
